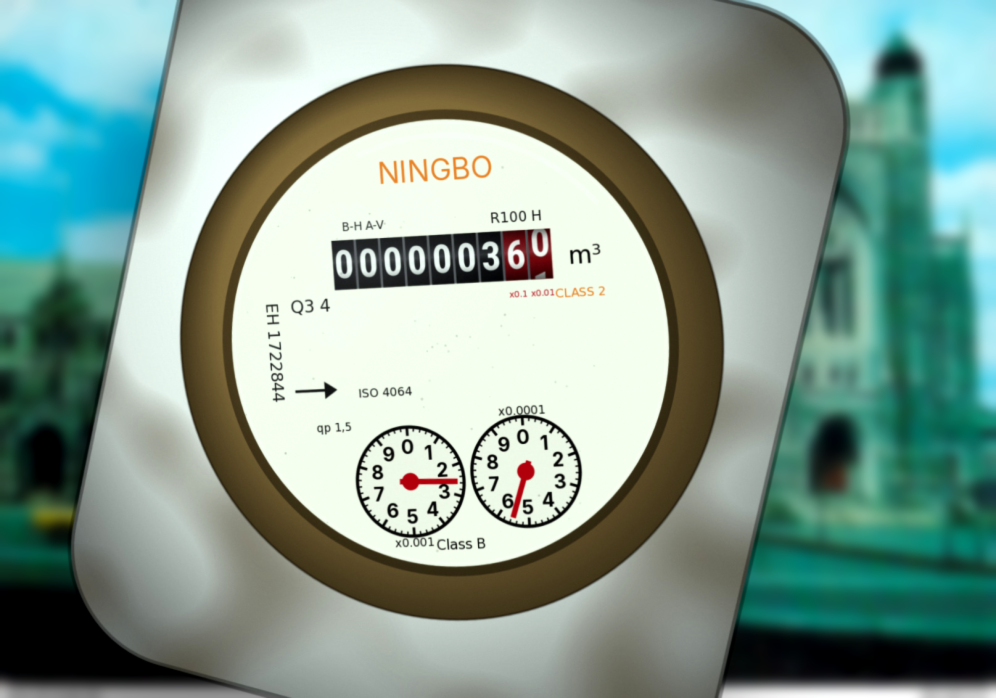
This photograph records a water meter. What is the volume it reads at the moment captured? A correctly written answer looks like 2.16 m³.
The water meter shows 3.6025 m³
